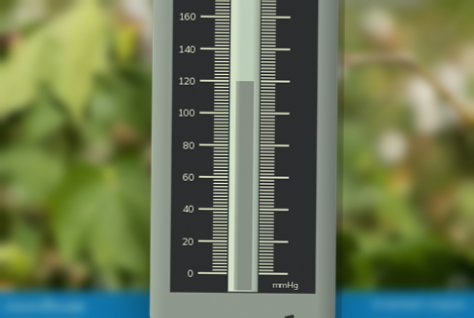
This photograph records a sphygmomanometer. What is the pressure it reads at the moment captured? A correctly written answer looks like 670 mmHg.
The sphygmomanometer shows 120 mmHg
